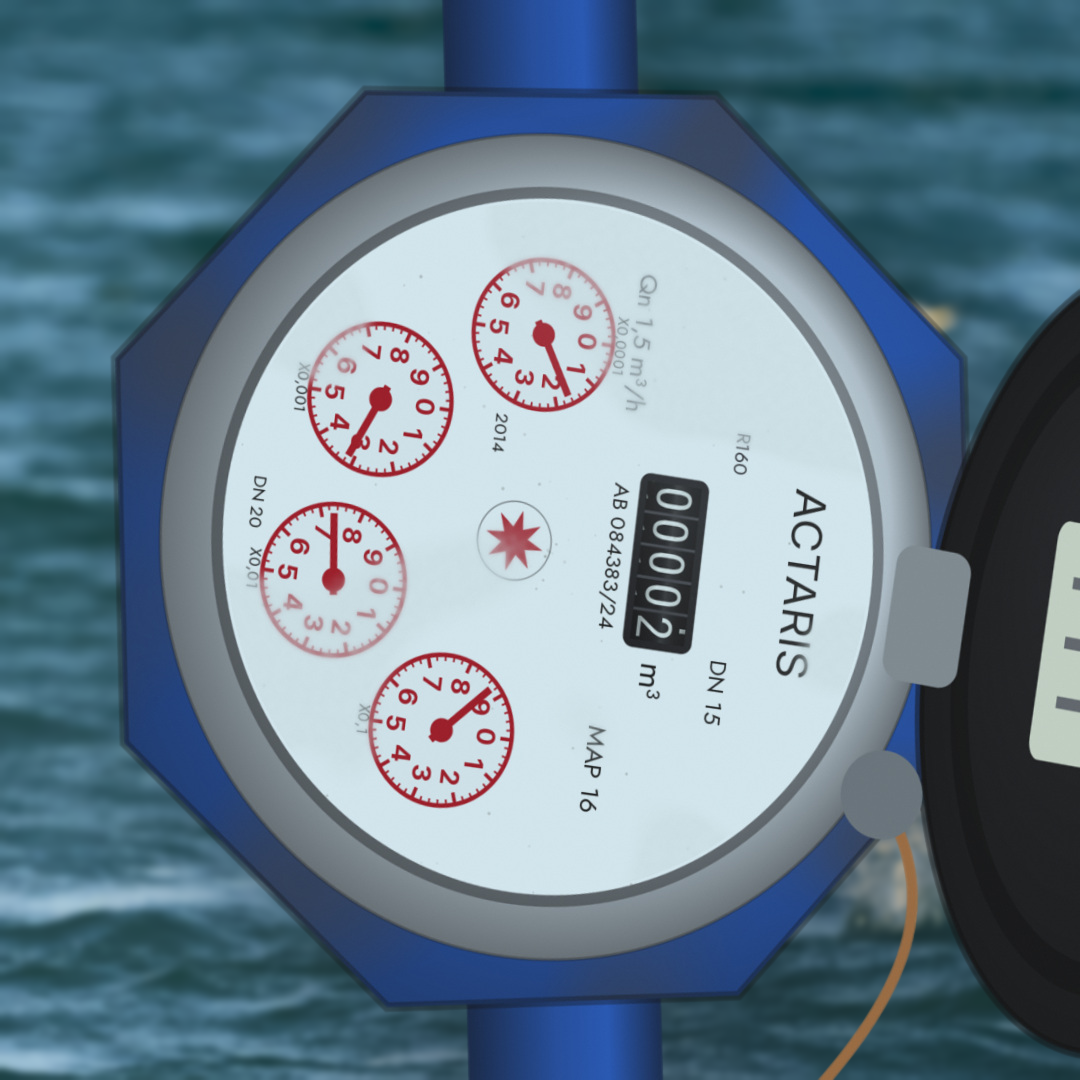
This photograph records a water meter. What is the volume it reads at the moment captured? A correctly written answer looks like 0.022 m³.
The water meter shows 1.8731 m³
